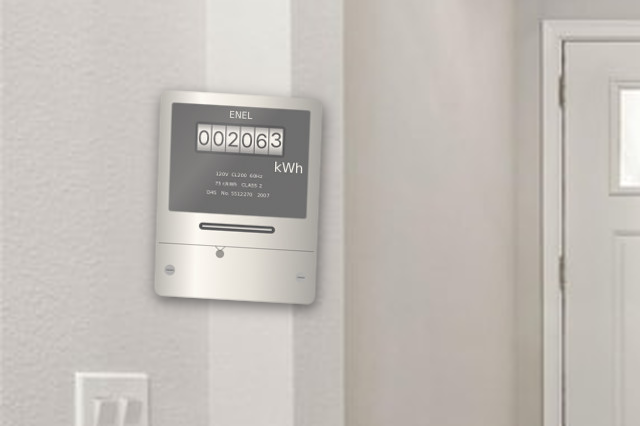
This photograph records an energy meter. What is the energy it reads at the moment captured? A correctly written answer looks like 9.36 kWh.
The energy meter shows 2063 kWh
